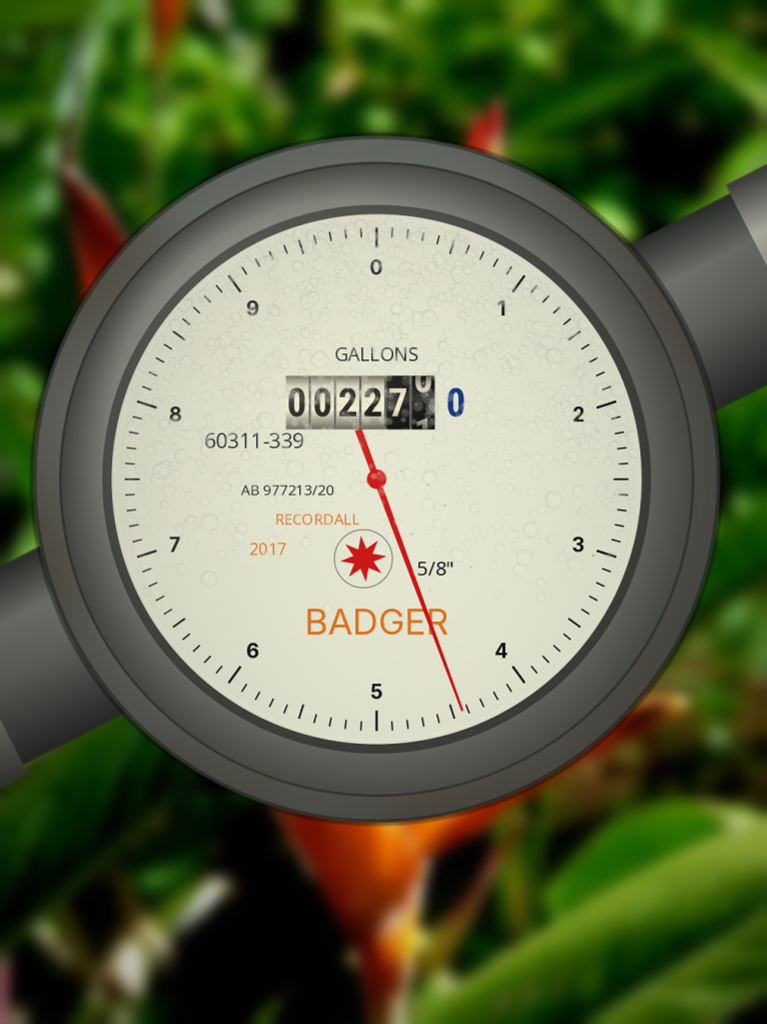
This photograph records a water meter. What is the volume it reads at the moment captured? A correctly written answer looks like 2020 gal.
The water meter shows 22704.4 gal
